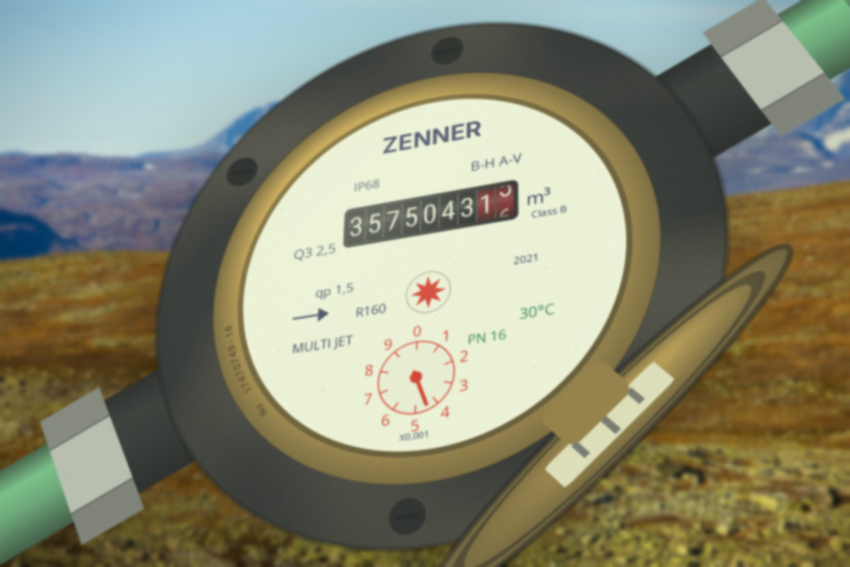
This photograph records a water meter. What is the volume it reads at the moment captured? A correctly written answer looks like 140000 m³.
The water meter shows 3575043.154 m³
